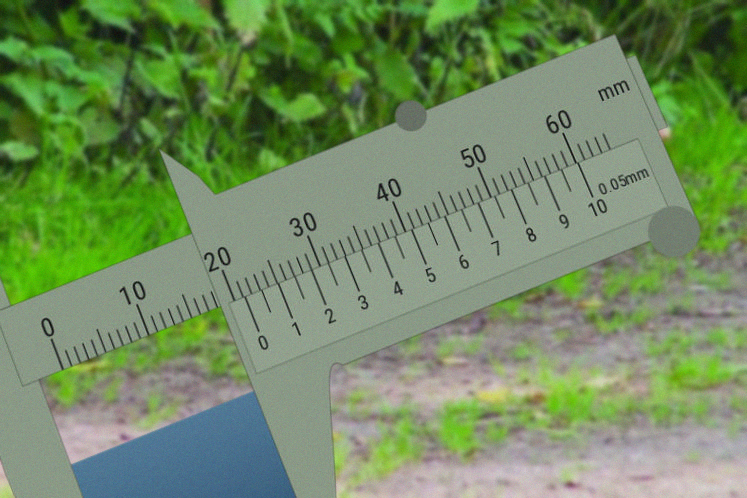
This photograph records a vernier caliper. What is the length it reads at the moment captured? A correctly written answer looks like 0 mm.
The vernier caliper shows 21.2 mm
